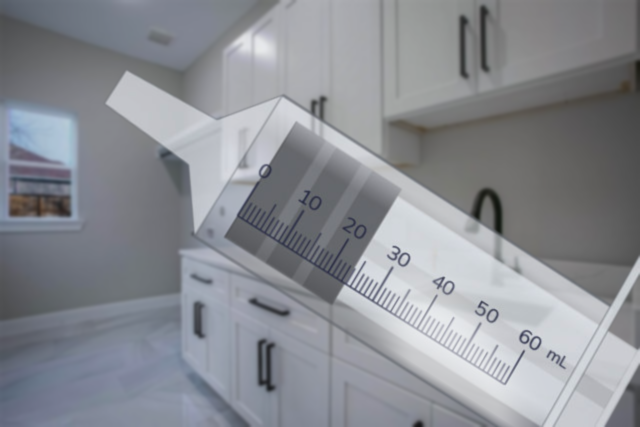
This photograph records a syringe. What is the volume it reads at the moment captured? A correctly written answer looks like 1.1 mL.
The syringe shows 0 mL
